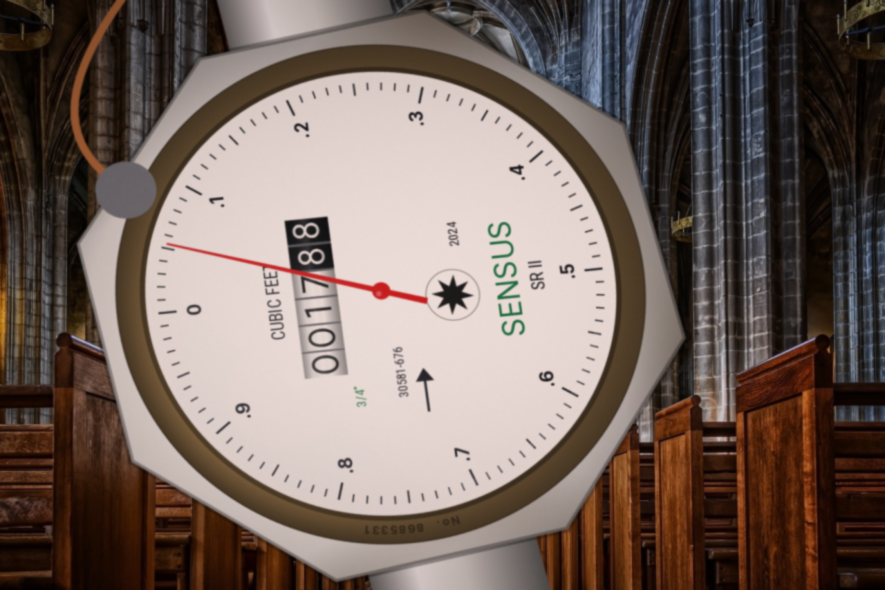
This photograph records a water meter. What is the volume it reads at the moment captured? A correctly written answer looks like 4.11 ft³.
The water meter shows 1788.05 ft³
